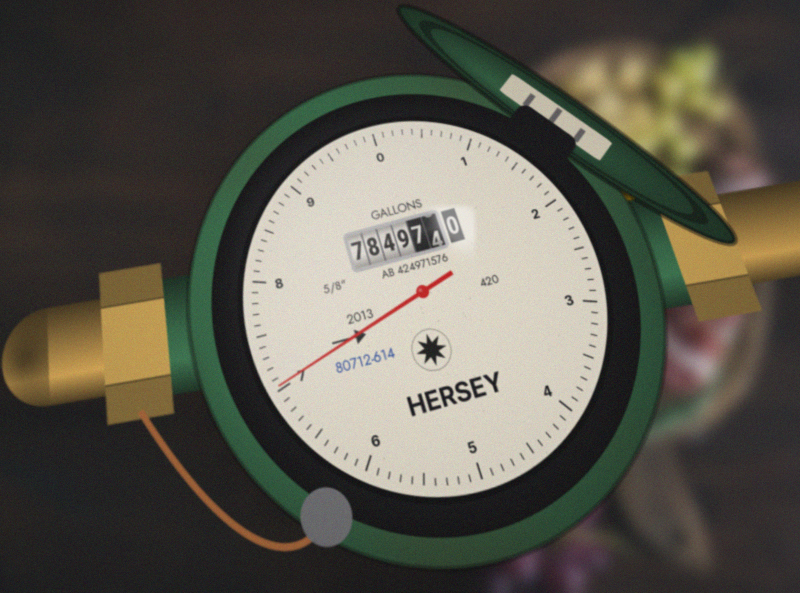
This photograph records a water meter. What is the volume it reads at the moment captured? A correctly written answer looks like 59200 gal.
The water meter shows 7849737.0 gal
